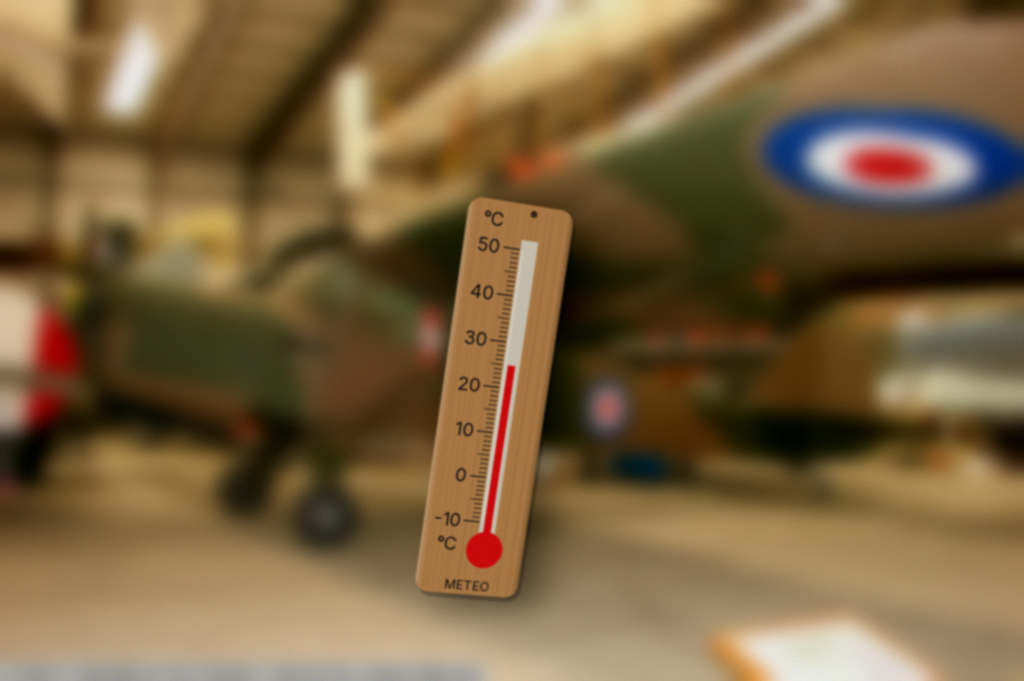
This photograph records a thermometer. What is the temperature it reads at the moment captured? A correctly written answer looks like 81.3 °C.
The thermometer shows 25 °C
